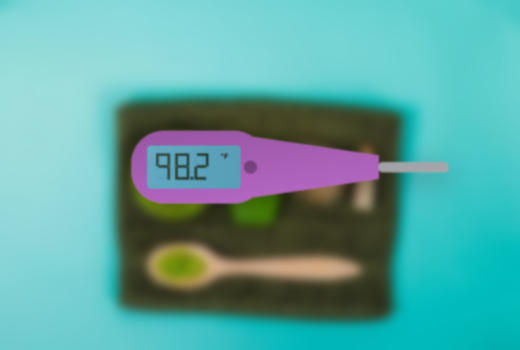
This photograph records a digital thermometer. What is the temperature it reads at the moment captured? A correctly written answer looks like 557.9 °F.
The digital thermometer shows 98.2 °F
